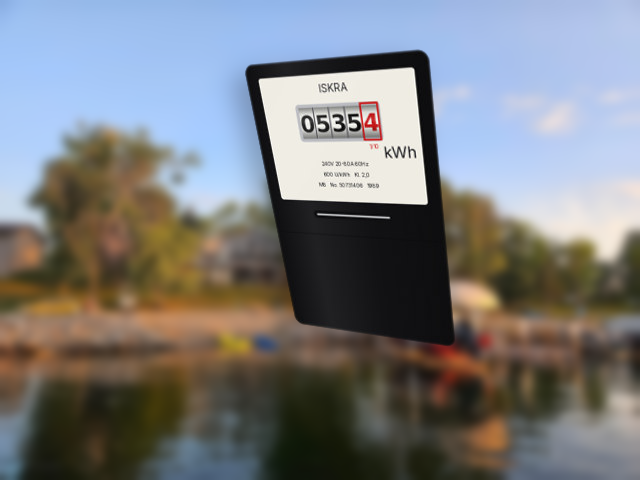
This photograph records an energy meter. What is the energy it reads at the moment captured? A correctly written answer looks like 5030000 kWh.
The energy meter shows 535.4 kWh
